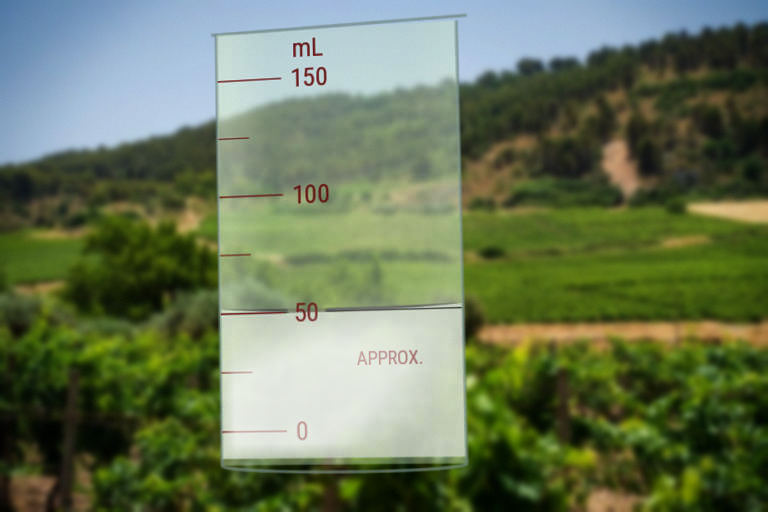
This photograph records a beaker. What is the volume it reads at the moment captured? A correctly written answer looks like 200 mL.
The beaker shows 50 mL
